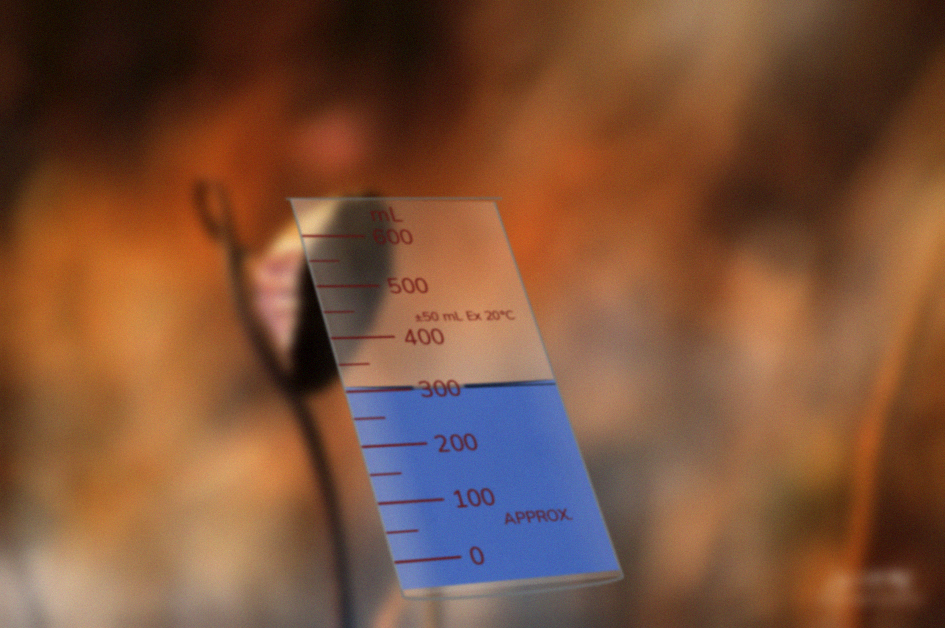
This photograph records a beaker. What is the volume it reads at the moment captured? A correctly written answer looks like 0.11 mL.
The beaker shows 300 mL
